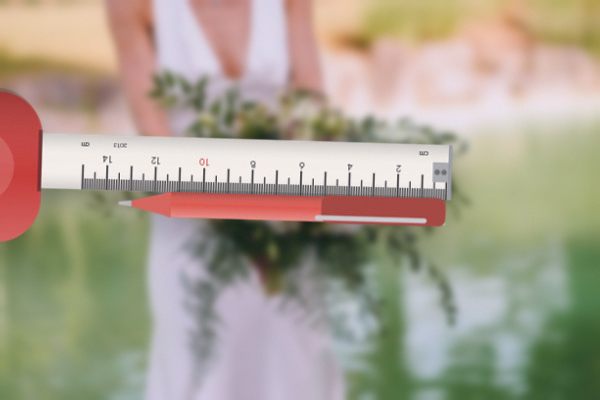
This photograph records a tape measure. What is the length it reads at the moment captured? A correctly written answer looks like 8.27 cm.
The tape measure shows 13.5 cm
